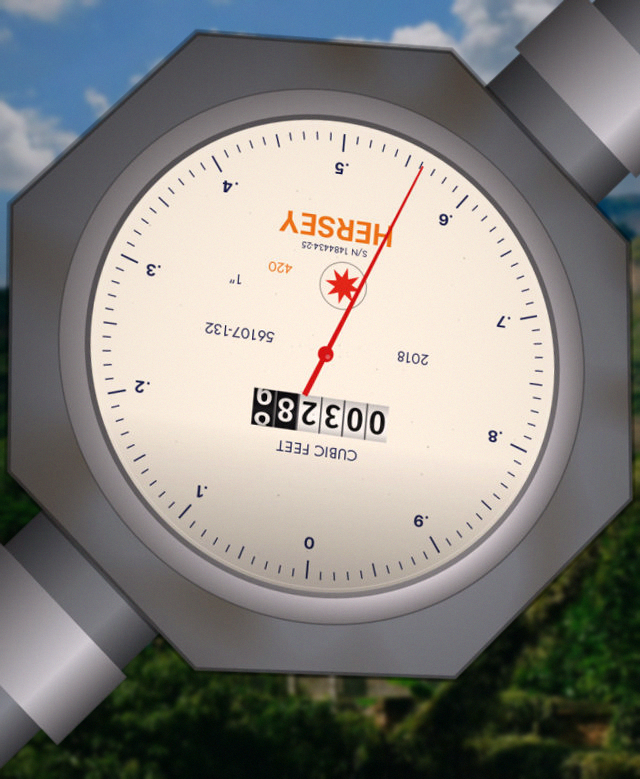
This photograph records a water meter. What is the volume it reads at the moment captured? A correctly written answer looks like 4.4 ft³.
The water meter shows 3288.56 ft³
